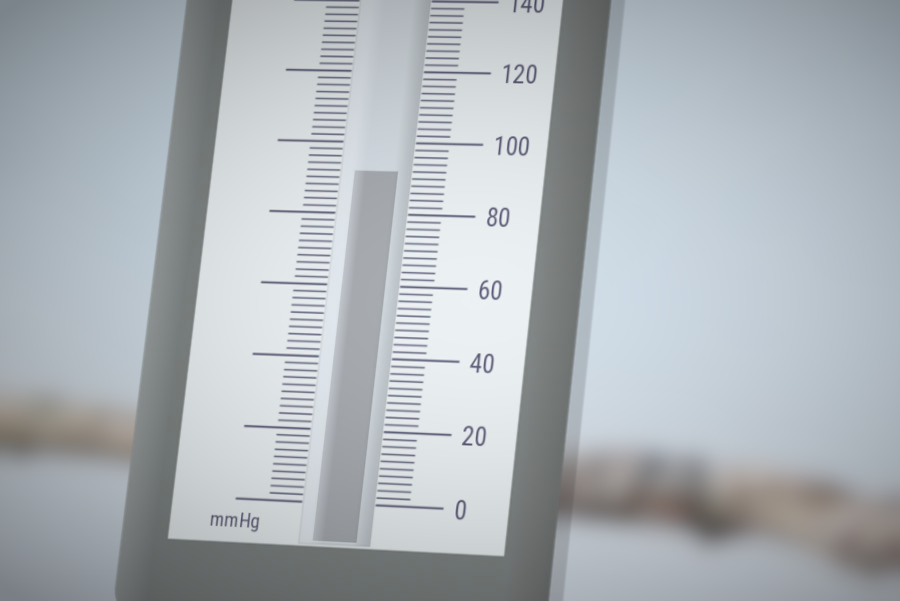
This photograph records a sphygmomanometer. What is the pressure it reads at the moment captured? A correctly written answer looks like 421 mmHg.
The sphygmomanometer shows 92 mmHg
